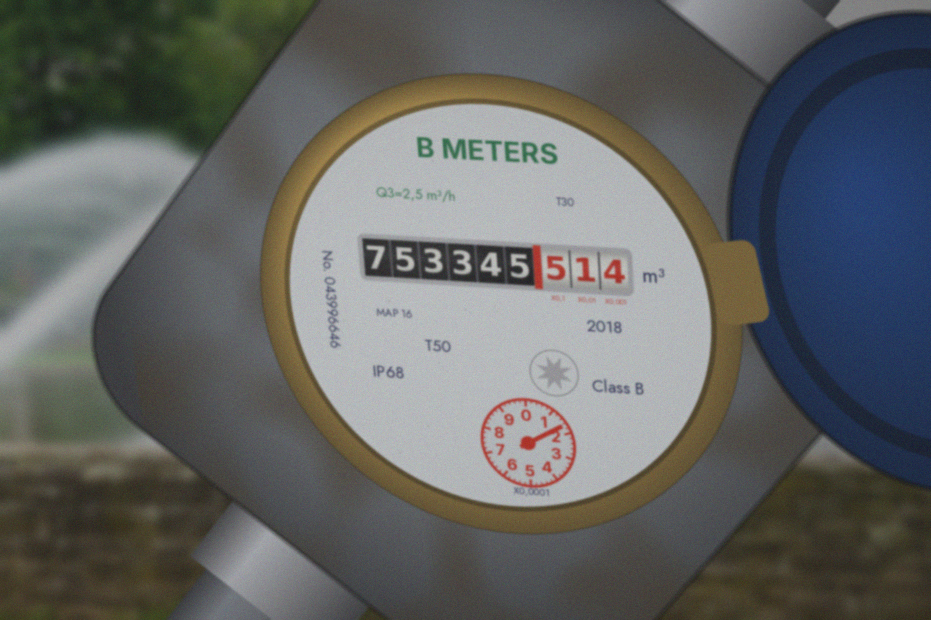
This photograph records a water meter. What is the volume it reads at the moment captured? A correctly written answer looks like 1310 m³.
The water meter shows 753345.5141 m³
